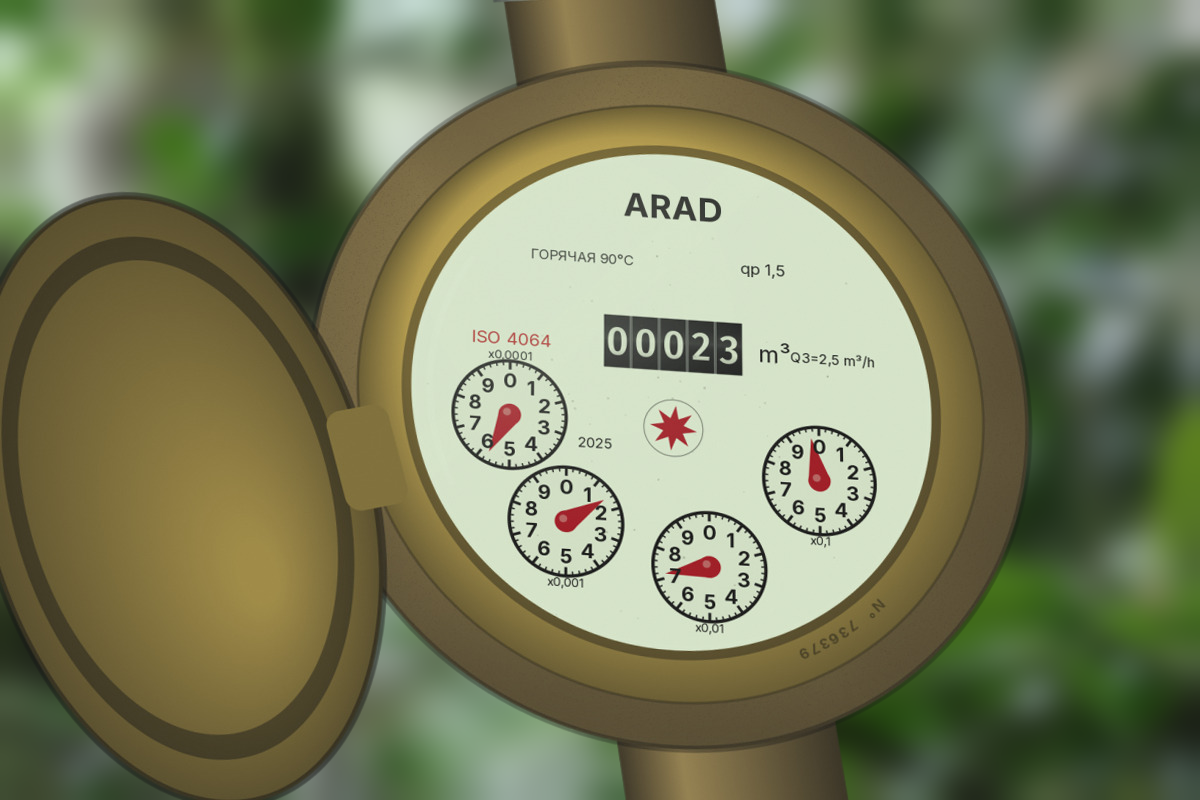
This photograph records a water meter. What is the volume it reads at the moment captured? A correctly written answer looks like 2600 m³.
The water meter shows 22.9715 m³
